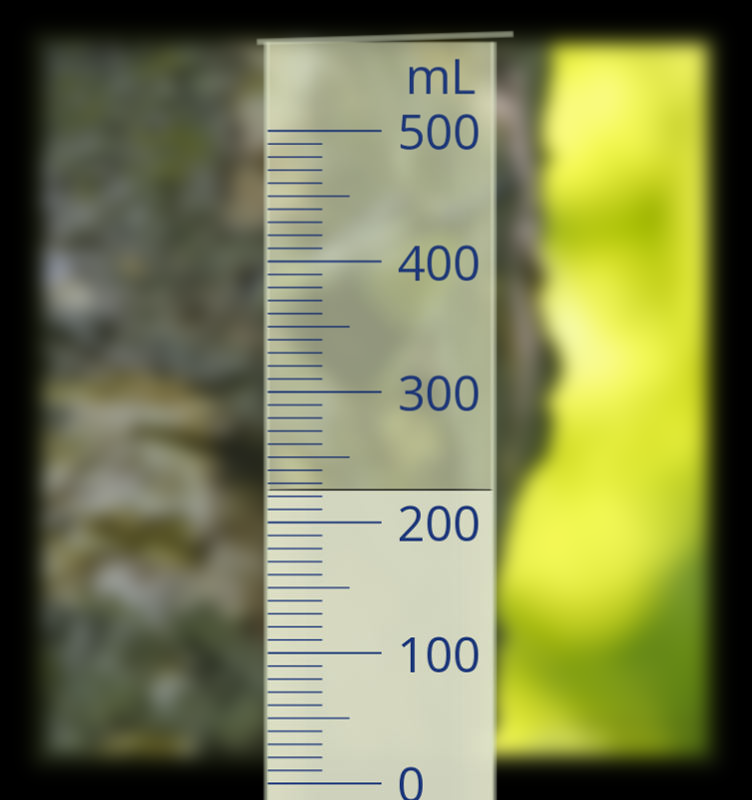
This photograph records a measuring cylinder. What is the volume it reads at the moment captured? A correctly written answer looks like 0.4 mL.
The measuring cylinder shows 225 mL
